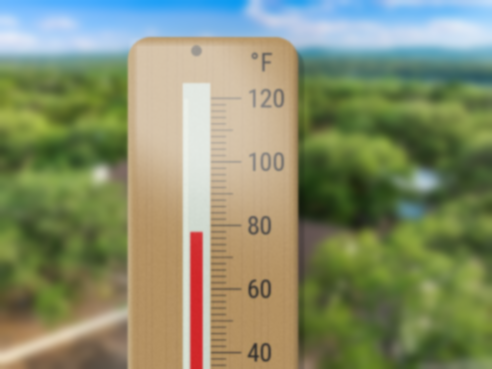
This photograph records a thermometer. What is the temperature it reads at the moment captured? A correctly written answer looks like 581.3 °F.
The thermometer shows 78 °F
